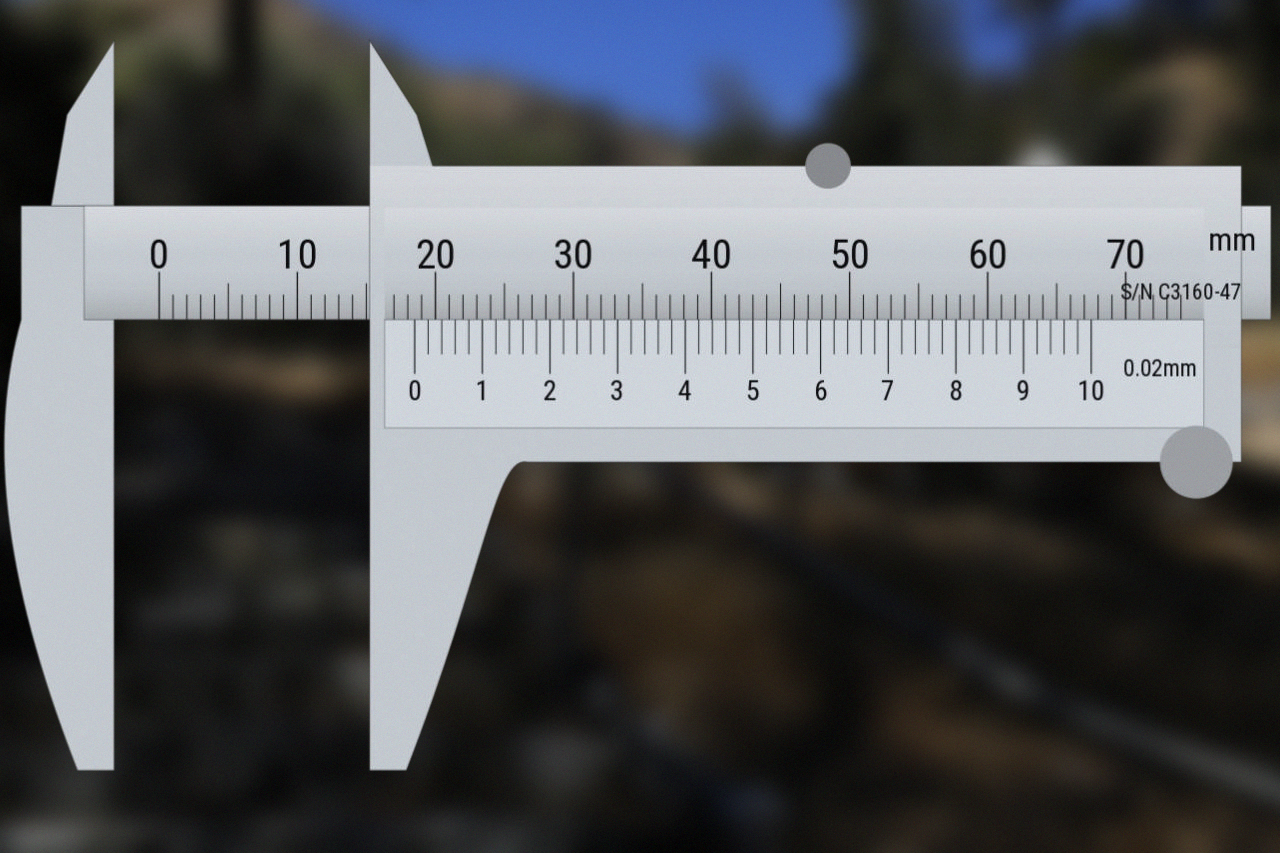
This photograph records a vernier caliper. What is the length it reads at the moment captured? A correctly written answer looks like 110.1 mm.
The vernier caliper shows 18.5 mm
